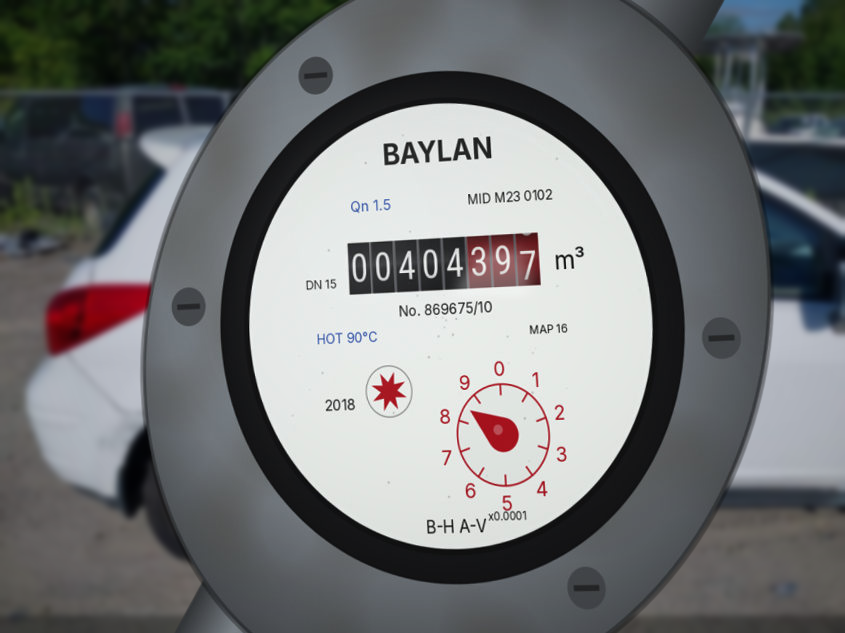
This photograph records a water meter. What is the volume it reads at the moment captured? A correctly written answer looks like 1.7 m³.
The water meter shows 404.3968 m³
